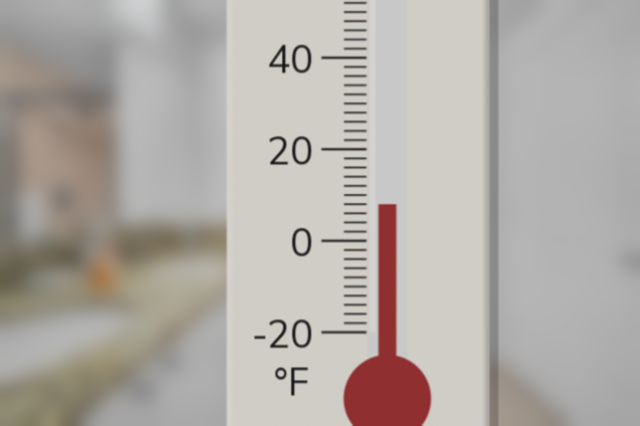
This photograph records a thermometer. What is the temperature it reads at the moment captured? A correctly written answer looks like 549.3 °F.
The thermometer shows 8 °F
